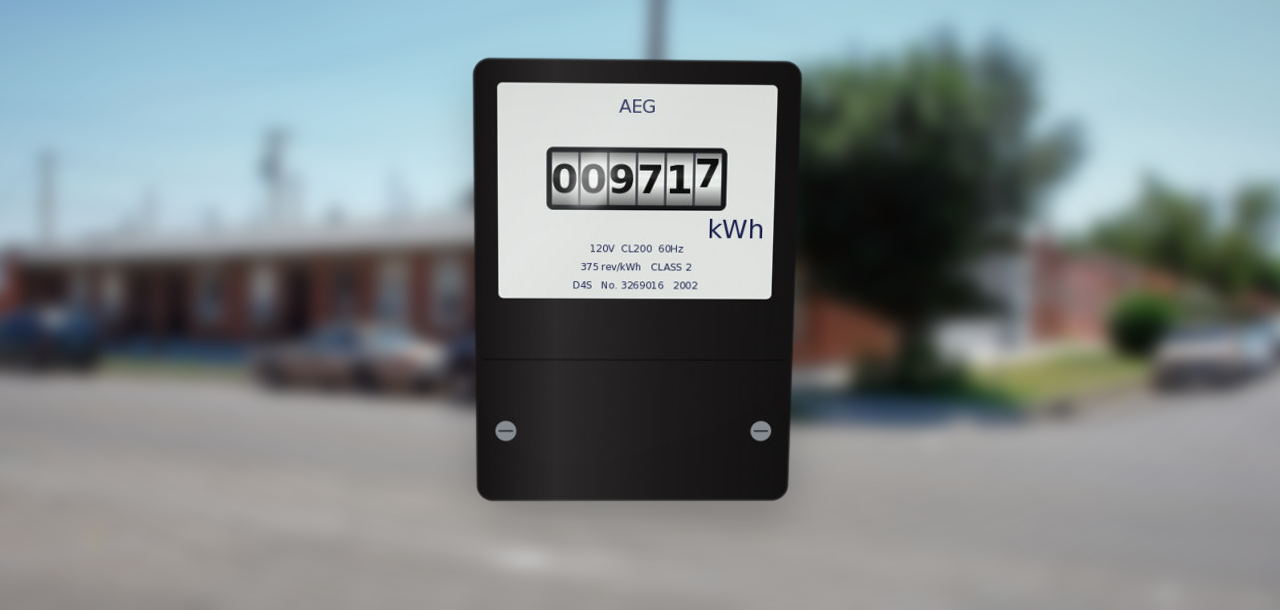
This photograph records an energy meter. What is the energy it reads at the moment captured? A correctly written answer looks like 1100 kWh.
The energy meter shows 9717 kWh
